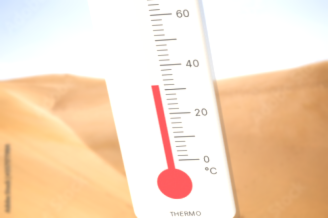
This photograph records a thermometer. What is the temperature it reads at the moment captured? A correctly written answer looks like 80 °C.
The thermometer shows 32 °C
